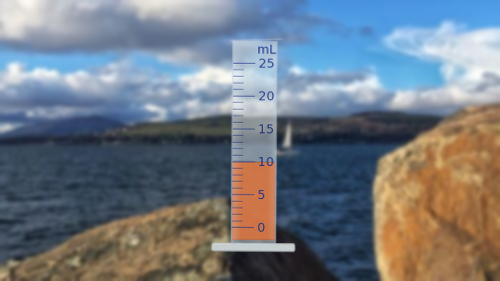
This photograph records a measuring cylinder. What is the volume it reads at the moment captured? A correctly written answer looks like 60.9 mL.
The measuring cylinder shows 10 mL
